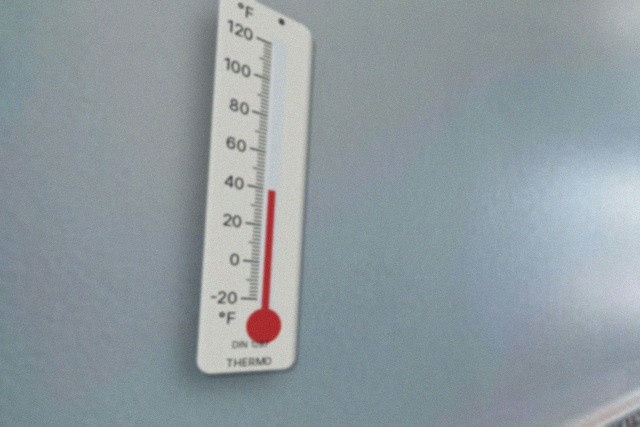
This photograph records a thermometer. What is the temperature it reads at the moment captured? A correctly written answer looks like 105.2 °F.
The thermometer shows 40 °F
